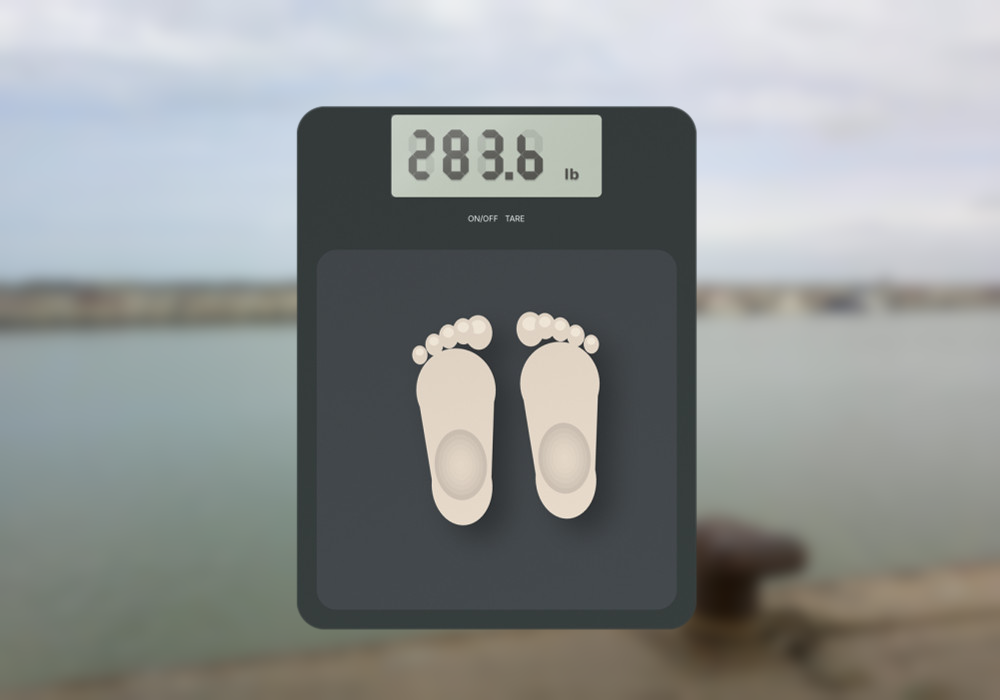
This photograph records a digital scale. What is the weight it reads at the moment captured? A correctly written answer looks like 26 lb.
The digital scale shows 283.6 lb
